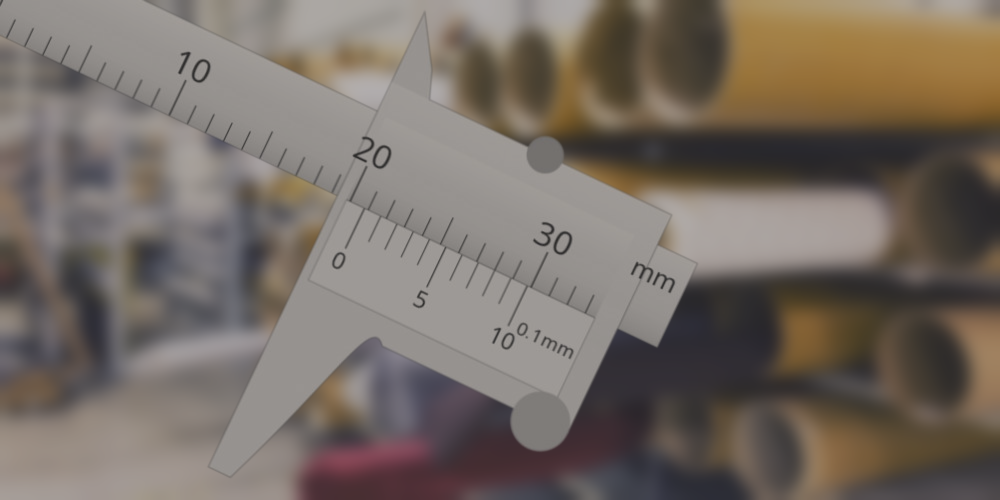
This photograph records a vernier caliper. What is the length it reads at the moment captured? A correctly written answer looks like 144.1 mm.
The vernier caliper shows 20.8 mm
